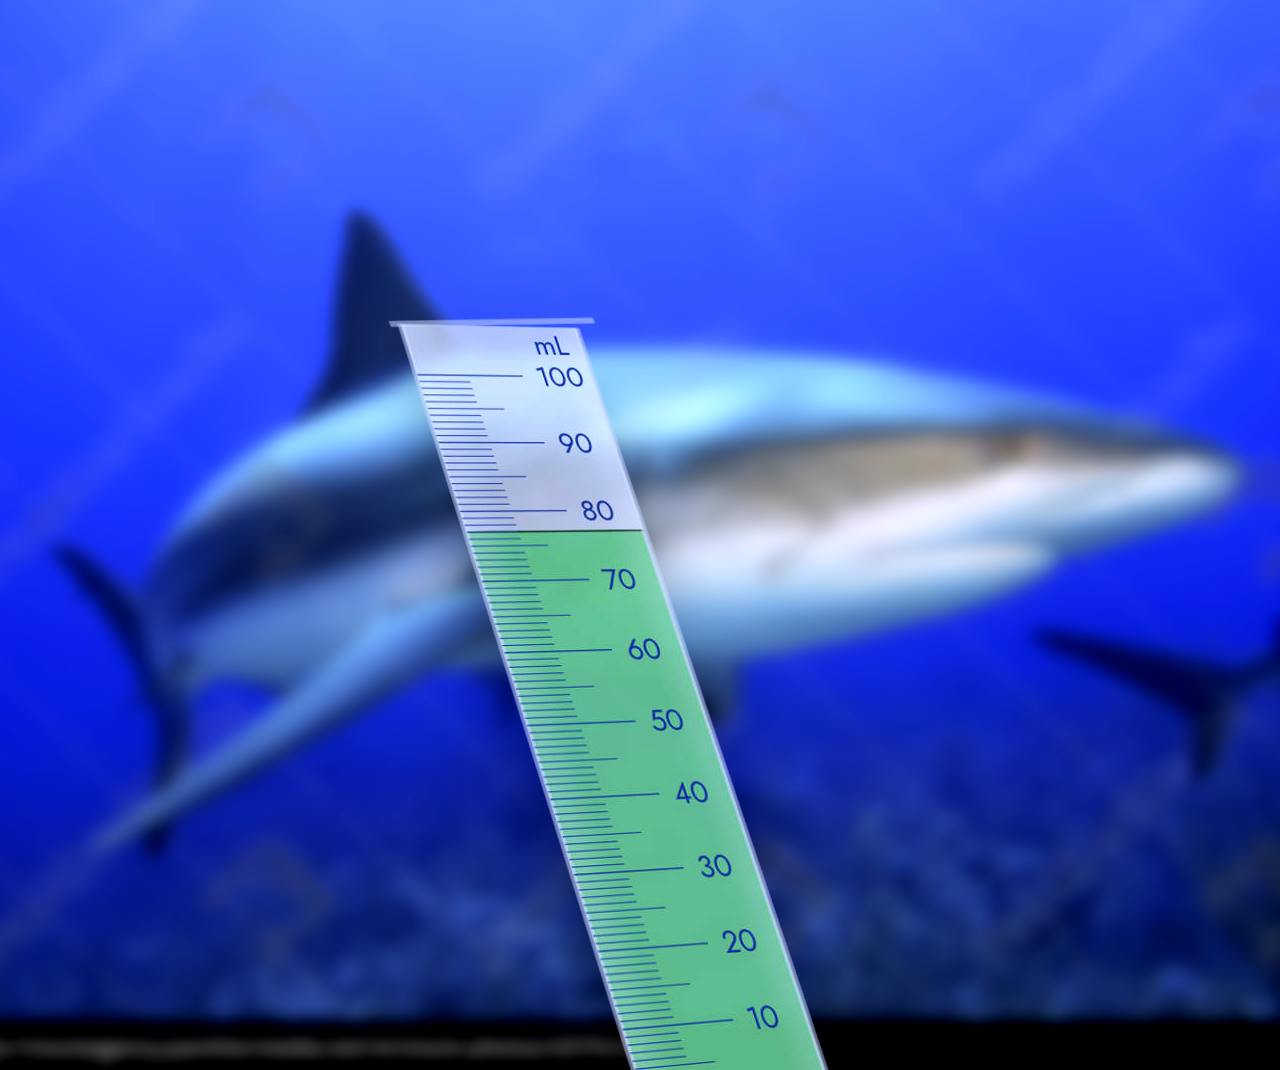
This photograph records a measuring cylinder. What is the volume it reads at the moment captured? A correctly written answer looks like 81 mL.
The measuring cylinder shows 77 mL
